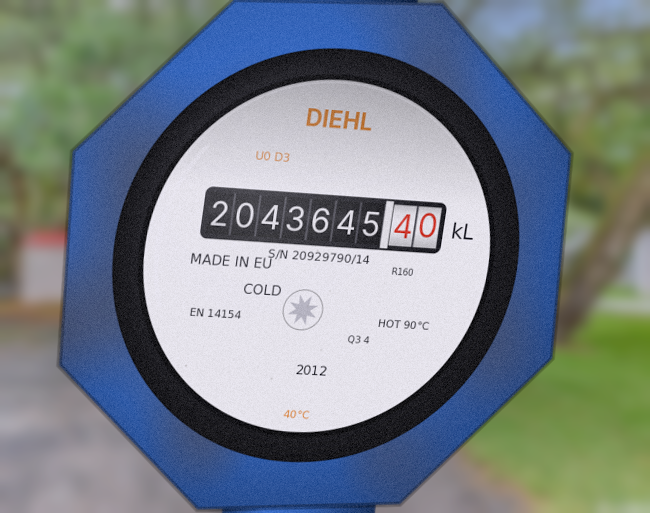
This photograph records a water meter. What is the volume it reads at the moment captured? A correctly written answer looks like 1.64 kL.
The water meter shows 2043645.40 kL
